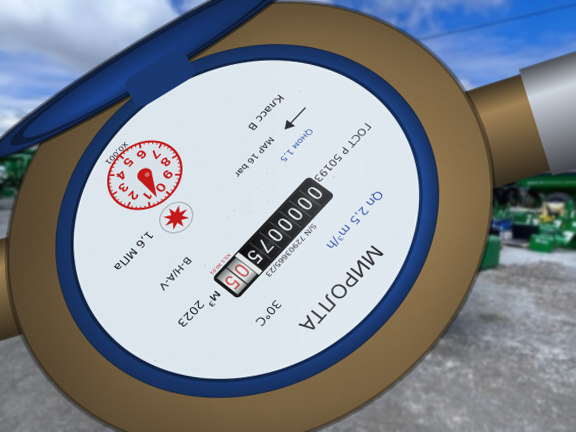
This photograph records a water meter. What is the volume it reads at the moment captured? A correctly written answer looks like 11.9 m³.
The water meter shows 75.050 m³
